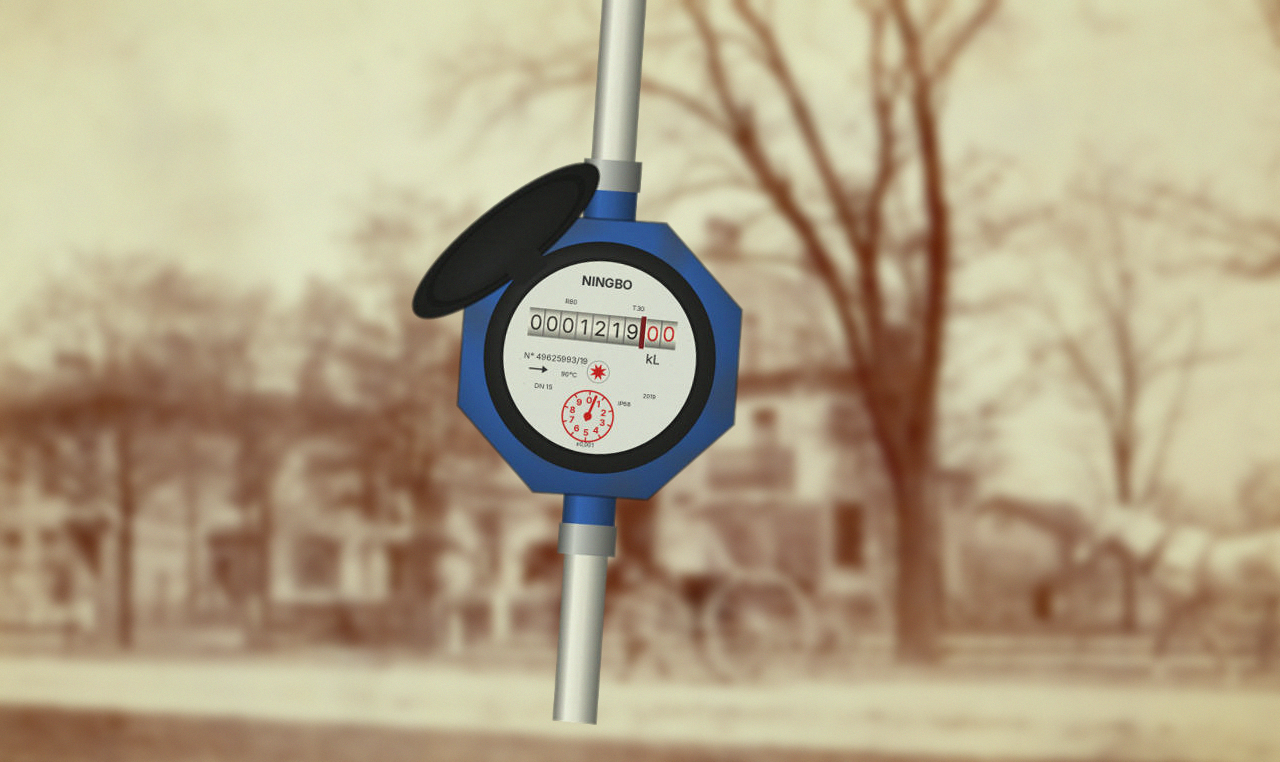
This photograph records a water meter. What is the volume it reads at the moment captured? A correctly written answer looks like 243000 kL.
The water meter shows 1219.000 kL
